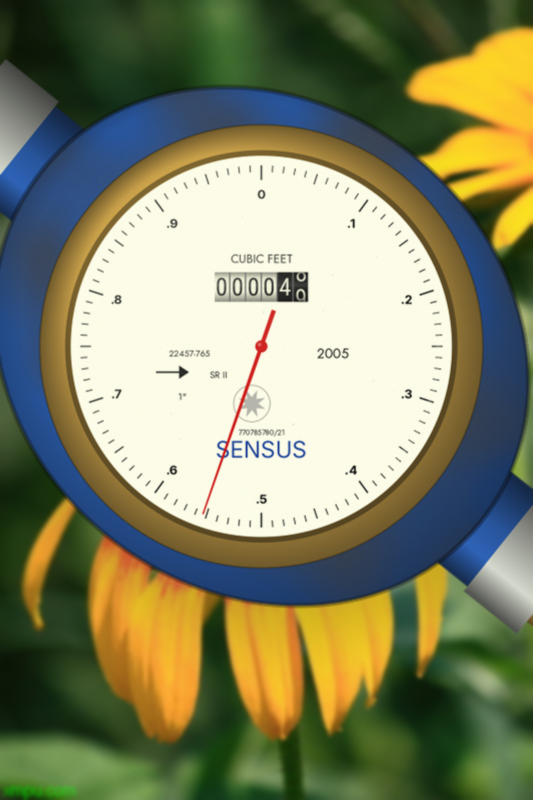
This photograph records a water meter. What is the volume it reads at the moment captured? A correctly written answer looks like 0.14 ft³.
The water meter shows 48.55 ft³
